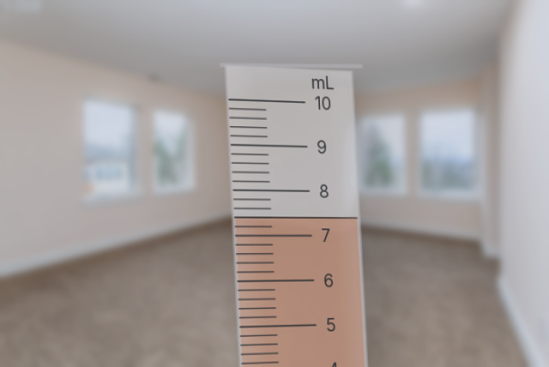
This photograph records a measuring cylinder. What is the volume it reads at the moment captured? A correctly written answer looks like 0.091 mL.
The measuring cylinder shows 7.4 mL
